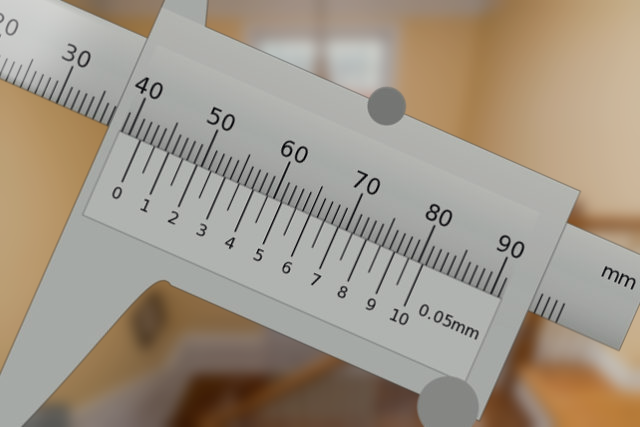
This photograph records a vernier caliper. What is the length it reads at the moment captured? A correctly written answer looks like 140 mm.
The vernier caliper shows 41.6 mm
